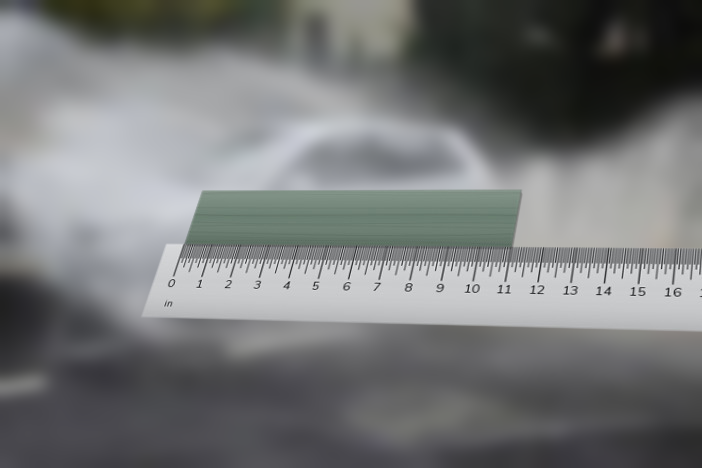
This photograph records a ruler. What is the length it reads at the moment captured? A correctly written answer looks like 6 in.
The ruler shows 11 in
